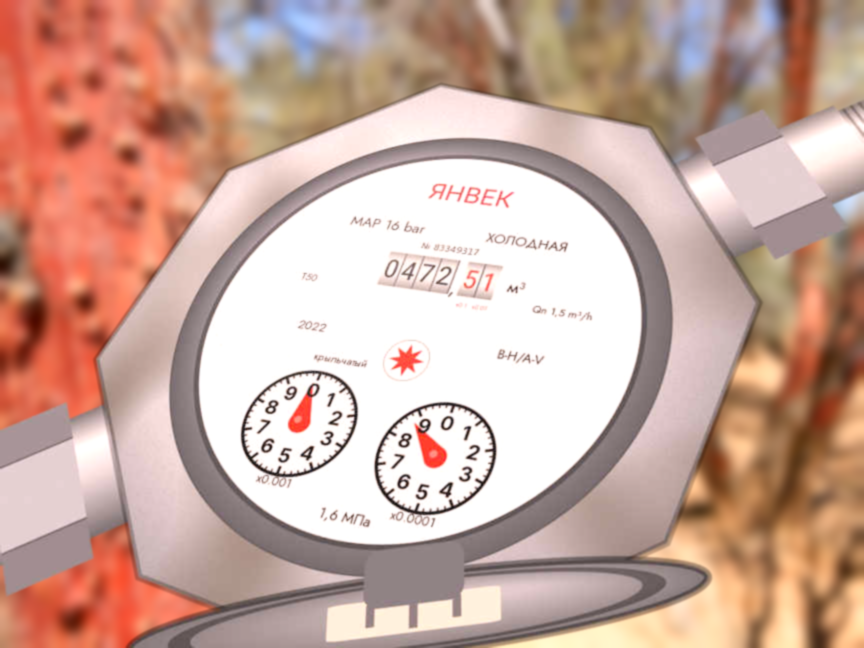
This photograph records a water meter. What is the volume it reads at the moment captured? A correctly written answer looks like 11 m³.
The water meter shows 472.5098 m³
